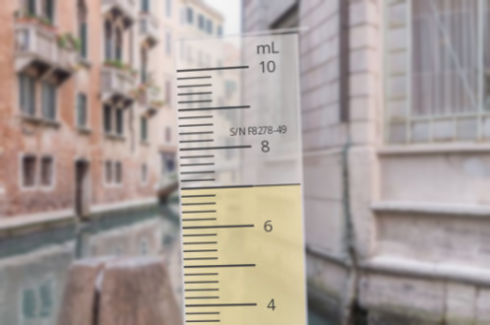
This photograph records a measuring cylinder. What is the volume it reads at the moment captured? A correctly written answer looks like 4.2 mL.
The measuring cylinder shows 7 mL
